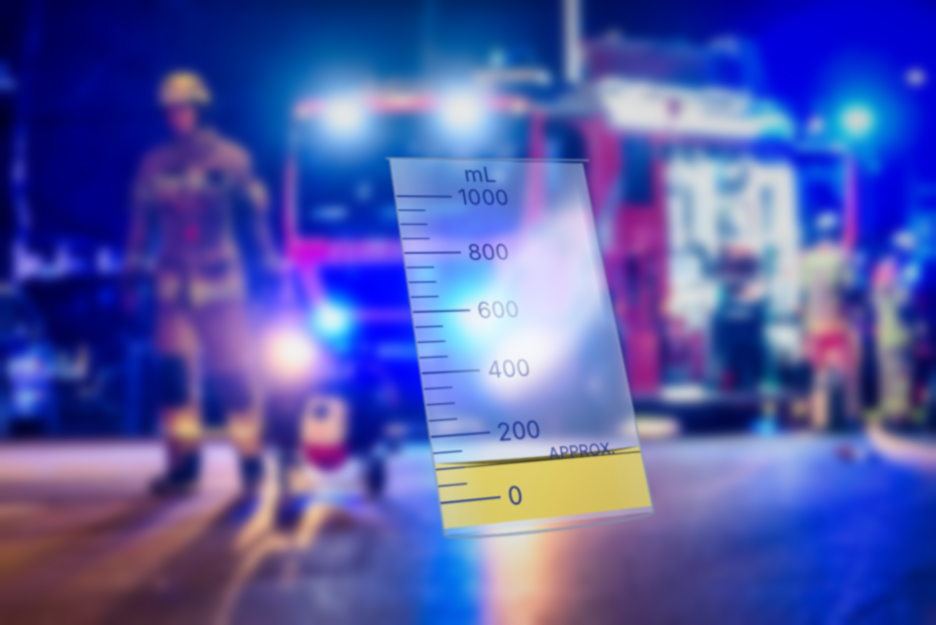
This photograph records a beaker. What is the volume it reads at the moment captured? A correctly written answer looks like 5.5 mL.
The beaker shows 100 mL
